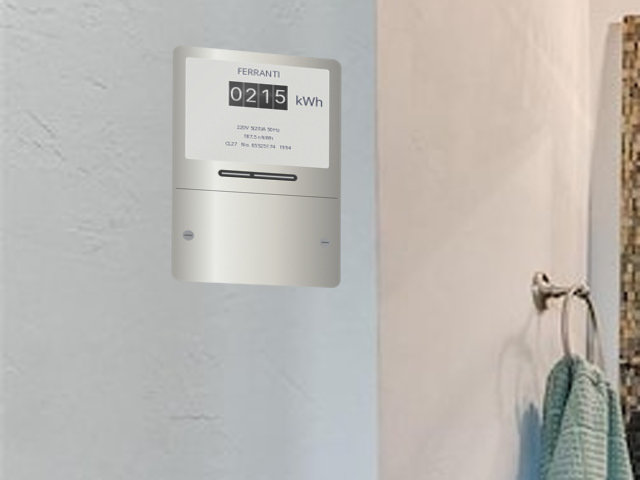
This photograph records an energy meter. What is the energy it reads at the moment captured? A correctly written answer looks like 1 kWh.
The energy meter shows 215 kWh
